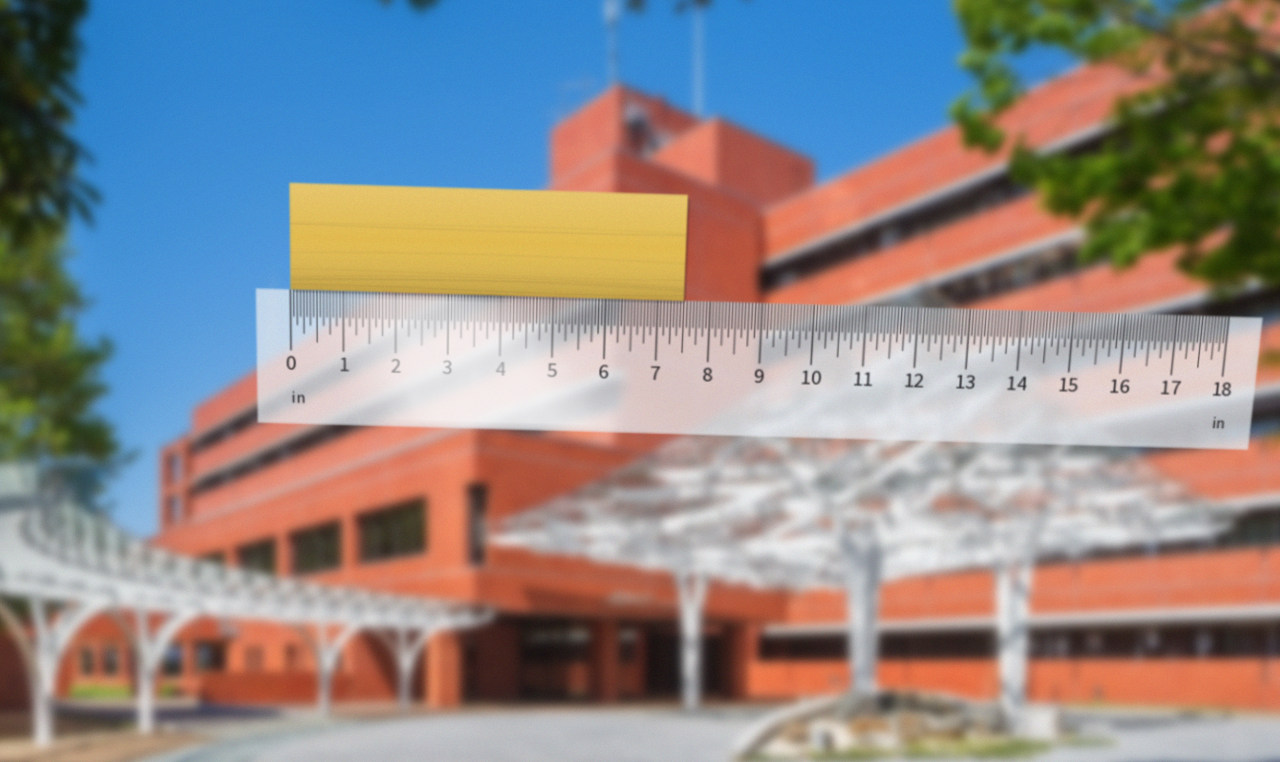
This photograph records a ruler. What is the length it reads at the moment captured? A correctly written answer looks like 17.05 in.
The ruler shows 7.5 in
